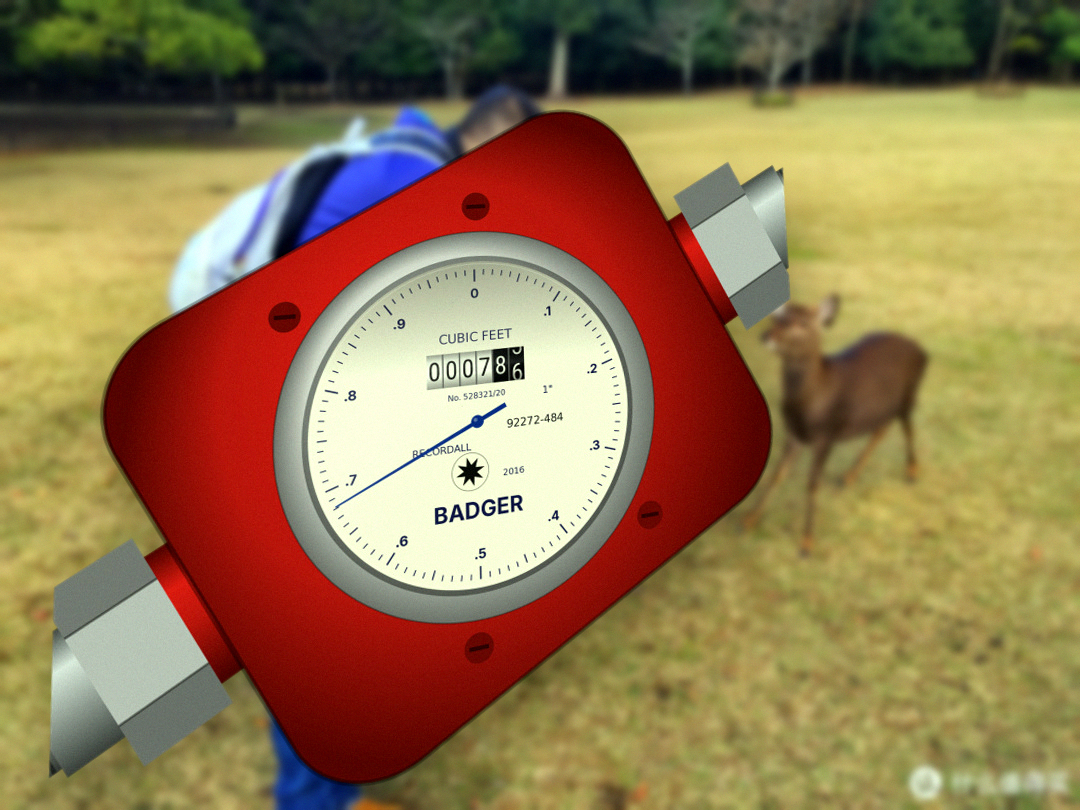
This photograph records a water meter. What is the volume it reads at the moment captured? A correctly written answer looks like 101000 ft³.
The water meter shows 785.68 ft³
